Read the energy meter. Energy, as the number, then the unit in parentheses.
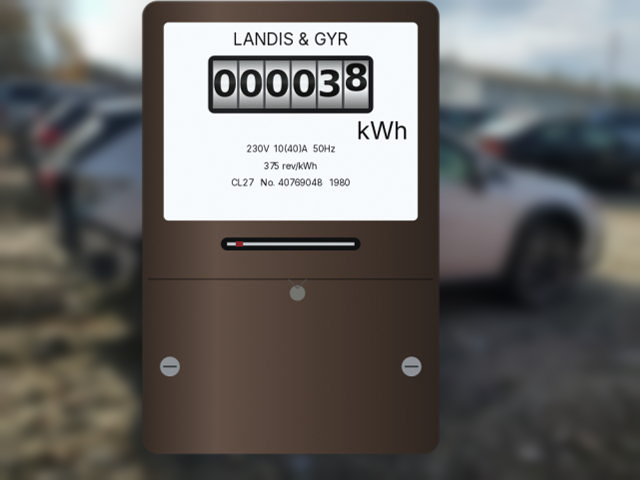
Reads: 38 (kWh)
